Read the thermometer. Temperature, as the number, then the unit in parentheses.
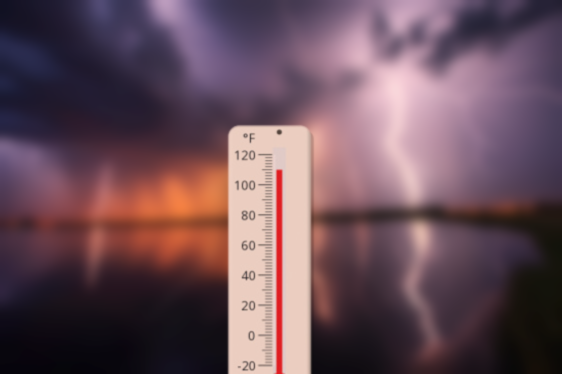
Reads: 110 (°F)
